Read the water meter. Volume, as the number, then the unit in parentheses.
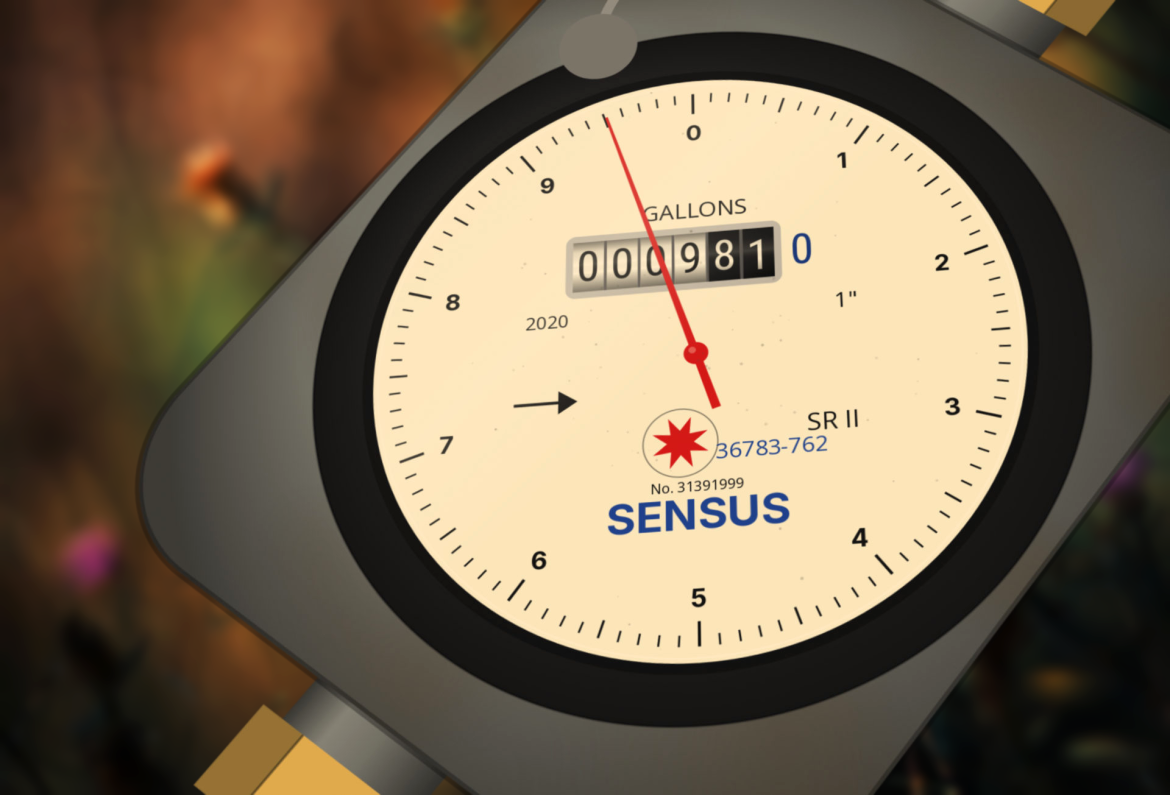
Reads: 9809.5 (gal)
